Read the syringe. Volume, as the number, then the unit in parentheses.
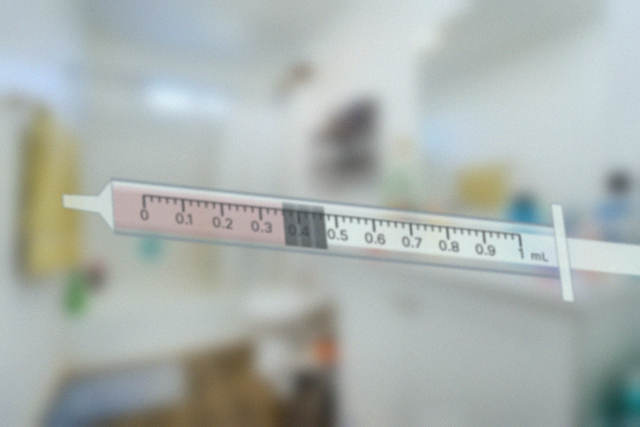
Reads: 0.36 (mL)
